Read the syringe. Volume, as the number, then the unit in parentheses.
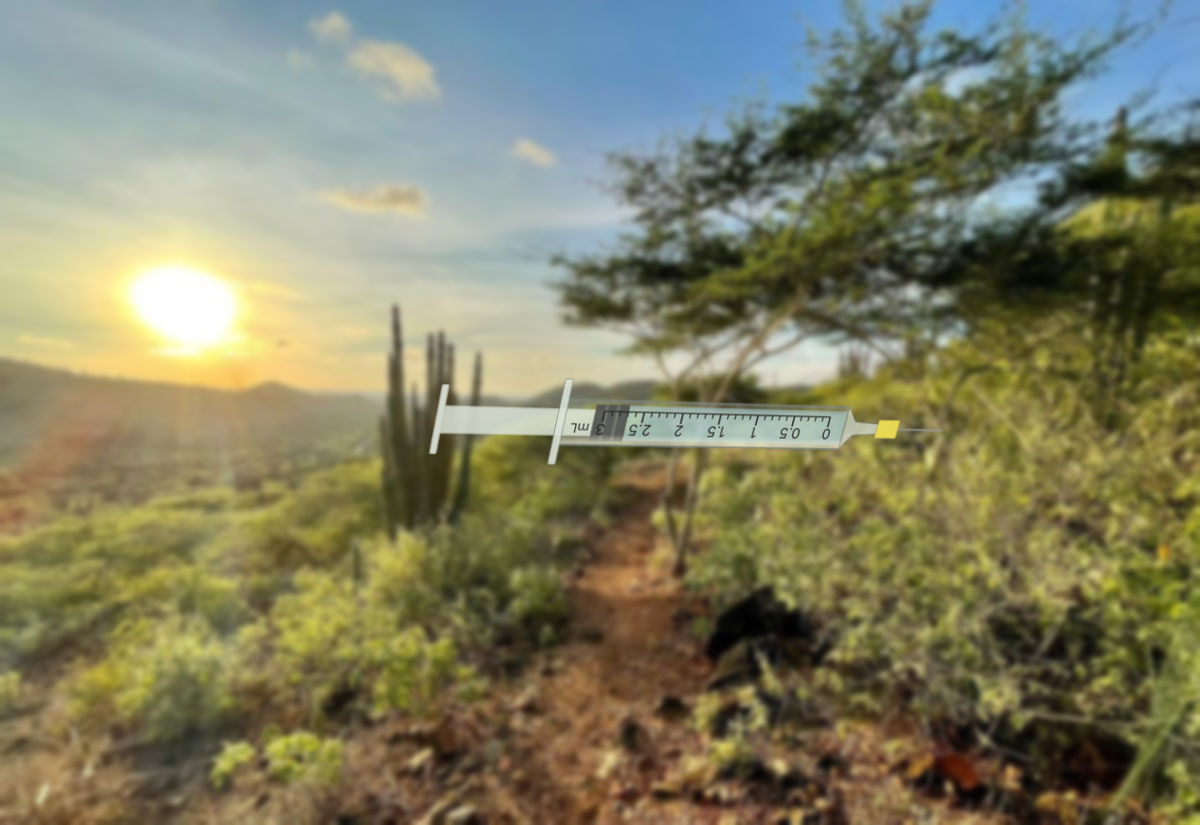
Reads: 2.7 (mL)
